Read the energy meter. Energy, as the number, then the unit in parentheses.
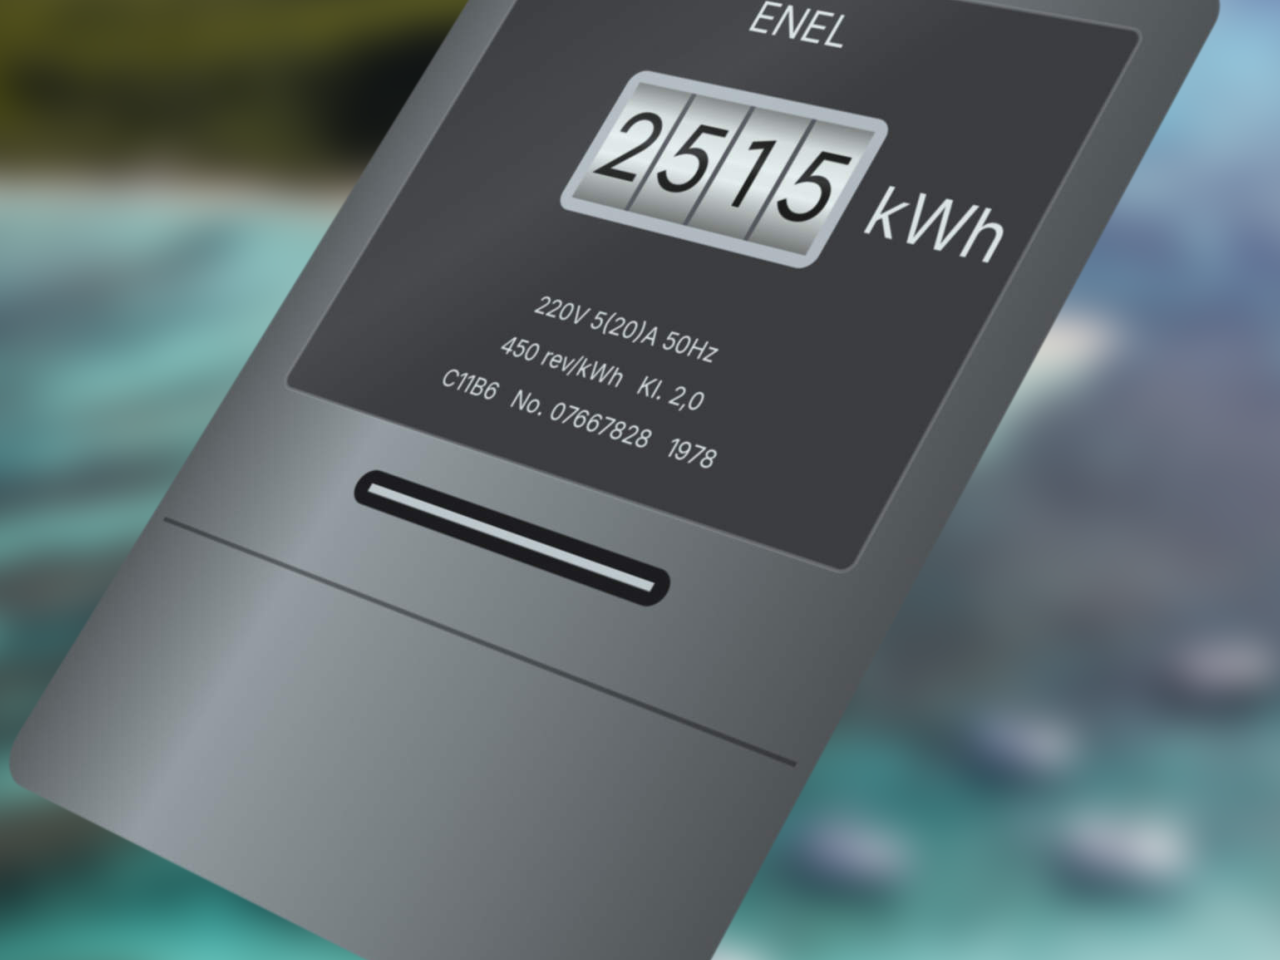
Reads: 2515 (kWh)
